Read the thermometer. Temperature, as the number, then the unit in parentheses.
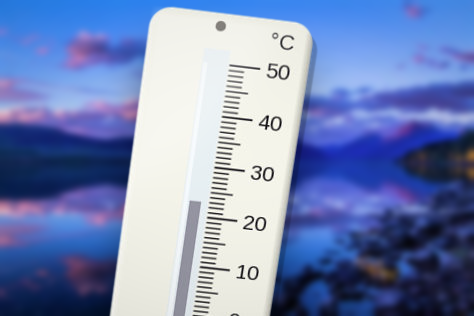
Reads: 23 (°C)
